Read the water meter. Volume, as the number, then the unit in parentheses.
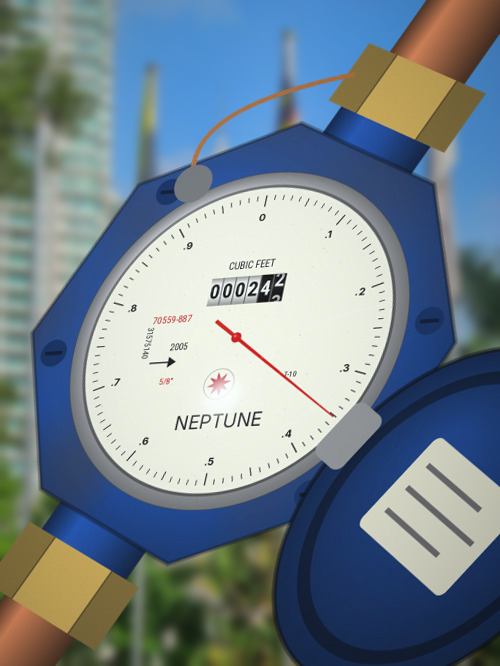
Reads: 242.35 (ft³)
